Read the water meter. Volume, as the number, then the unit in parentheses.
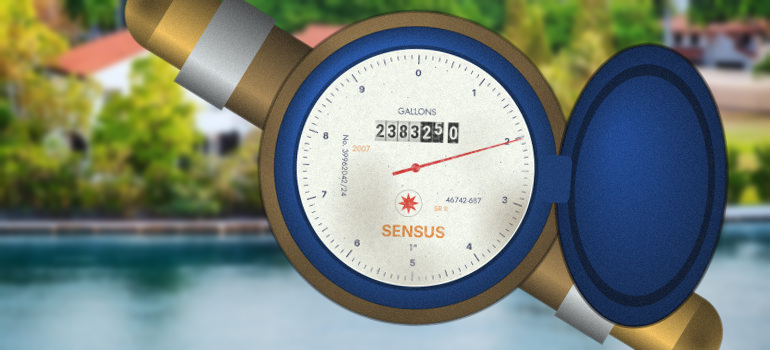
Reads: 2383252.0 (gal)
